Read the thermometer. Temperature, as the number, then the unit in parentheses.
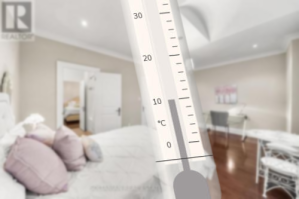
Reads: 10 (°C)
